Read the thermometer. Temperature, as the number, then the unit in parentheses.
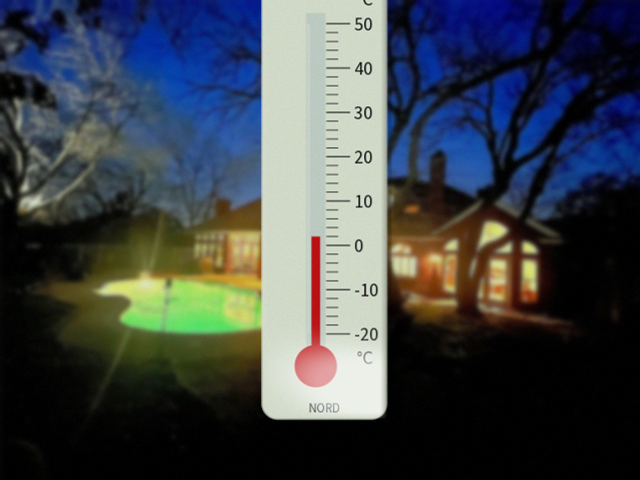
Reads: 2 (°C)
